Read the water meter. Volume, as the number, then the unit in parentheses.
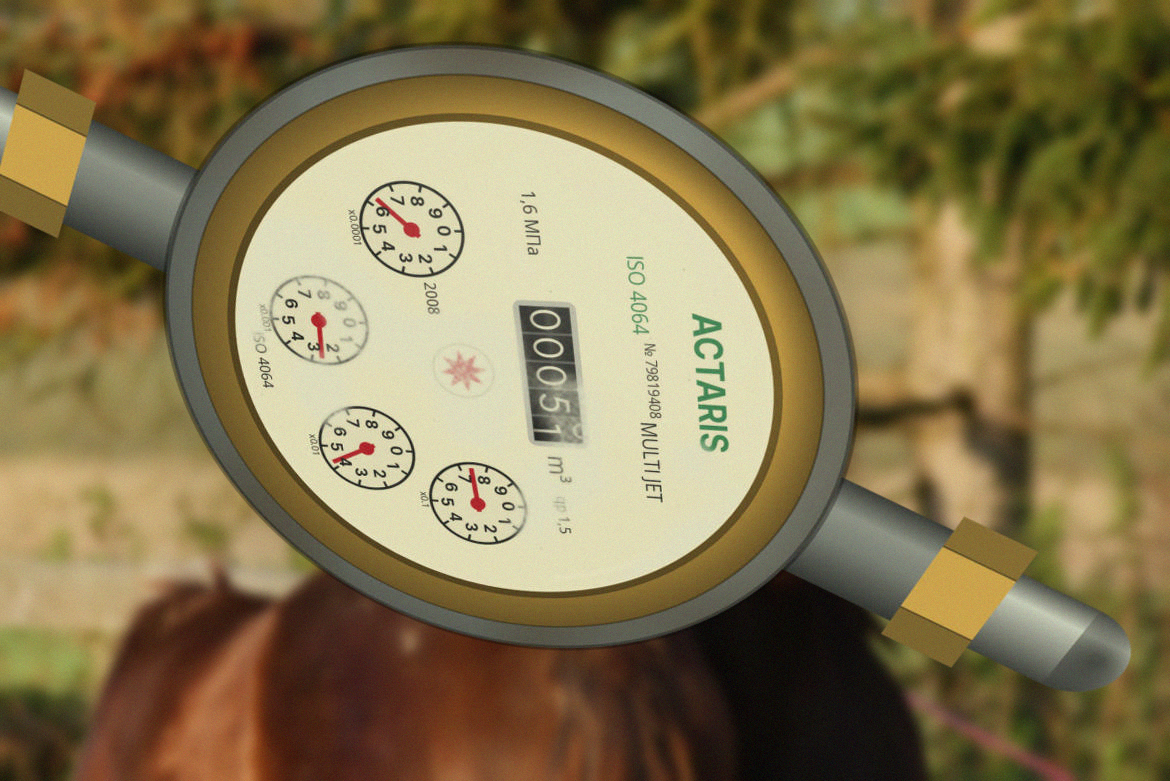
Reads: 50.7426 (m³)
